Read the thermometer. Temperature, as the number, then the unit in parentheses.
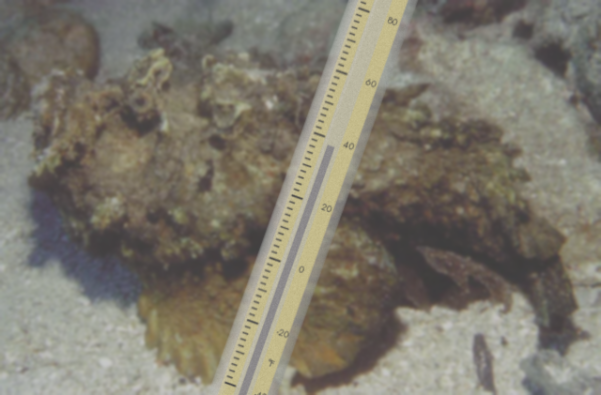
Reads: 38 (°F)
